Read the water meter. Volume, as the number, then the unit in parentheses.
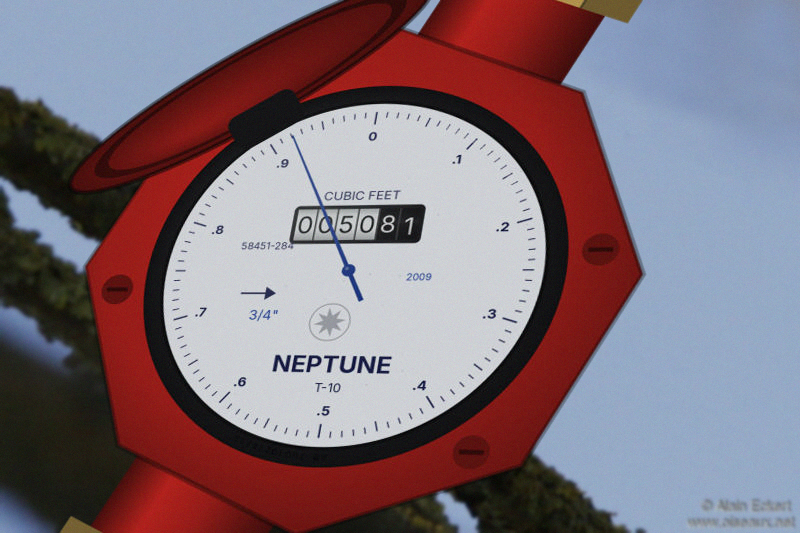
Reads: 5080.92 (ft³)
